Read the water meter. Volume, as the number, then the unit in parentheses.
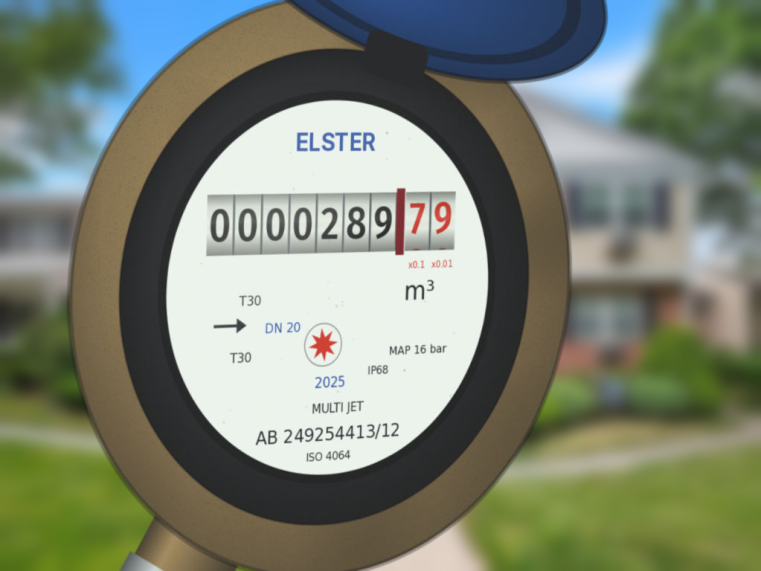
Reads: 289.79 (m³)
